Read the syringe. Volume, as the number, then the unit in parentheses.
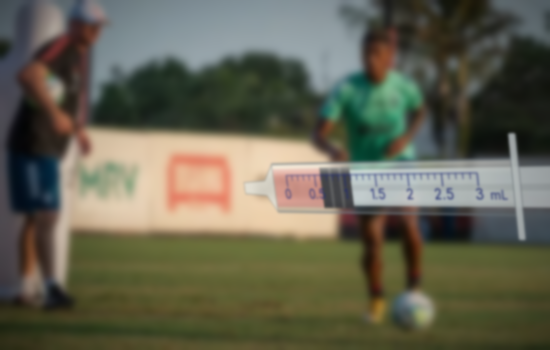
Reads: 0.6 (mL)
